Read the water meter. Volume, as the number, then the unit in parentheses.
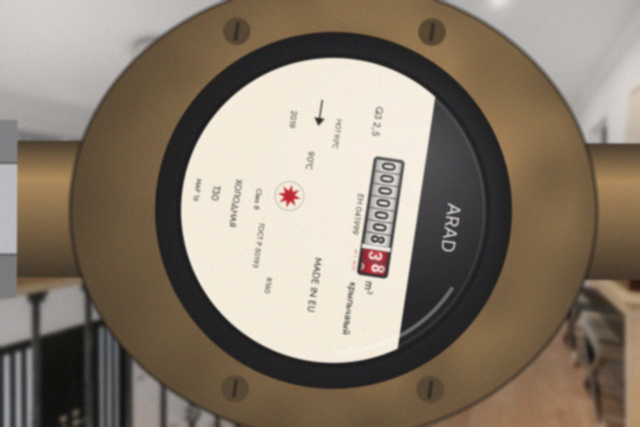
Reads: 8.38 (m³)
